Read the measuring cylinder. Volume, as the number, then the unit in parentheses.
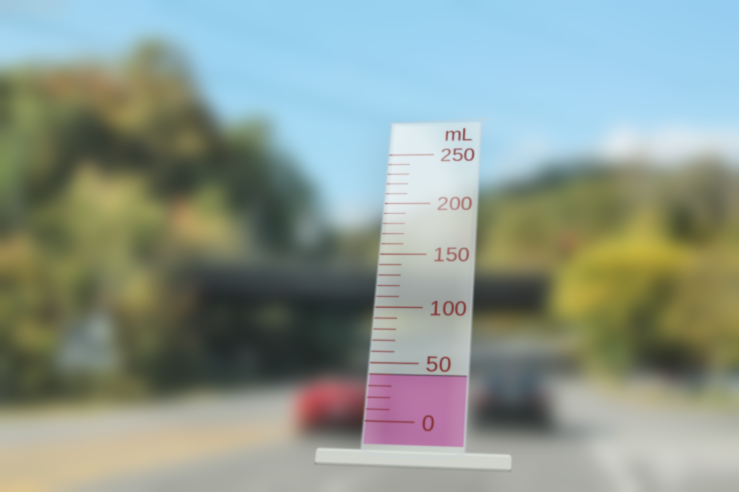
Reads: 40 (mL)
